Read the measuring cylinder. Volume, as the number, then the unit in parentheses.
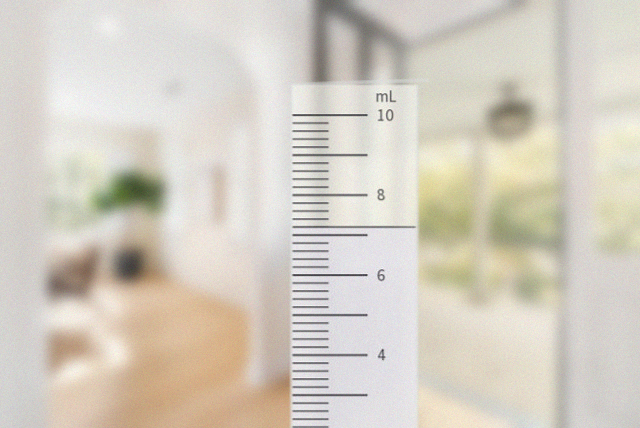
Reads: 7.2 (mL)
